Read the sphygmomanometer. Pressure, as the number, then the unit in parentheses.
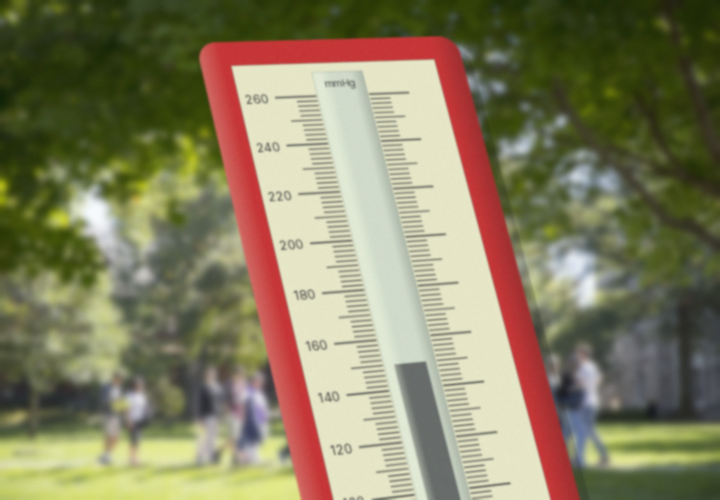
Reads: 150 (mmHg)
